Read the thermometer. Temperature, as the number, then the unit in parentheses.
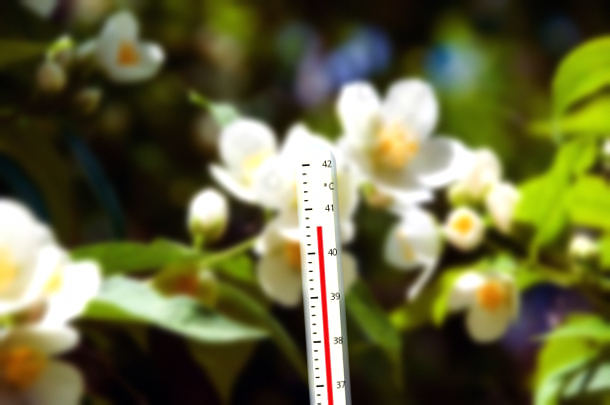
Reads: 40.6 (°C)
